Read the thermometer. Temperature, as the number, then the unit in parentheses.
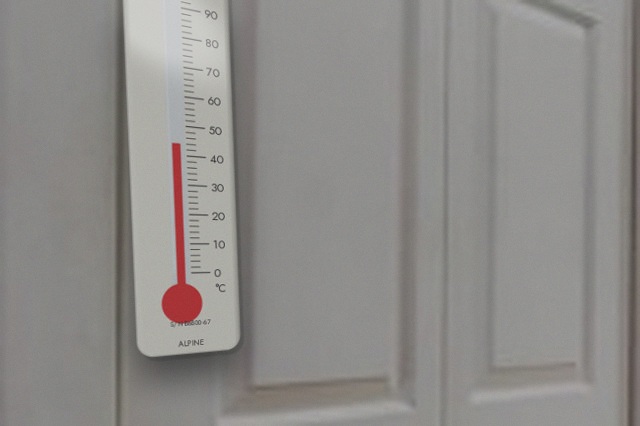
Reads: 44 (°C)
